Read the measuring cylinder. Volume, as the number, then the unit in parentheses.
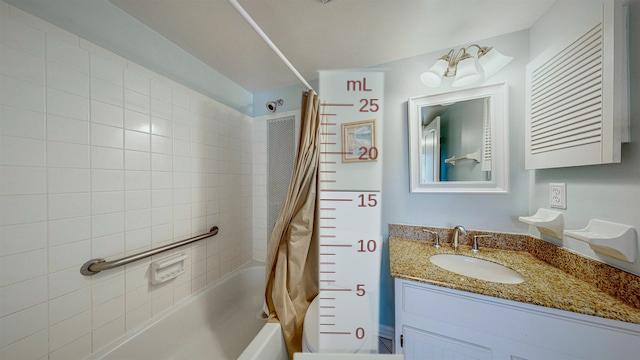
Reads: 16 (mL)
